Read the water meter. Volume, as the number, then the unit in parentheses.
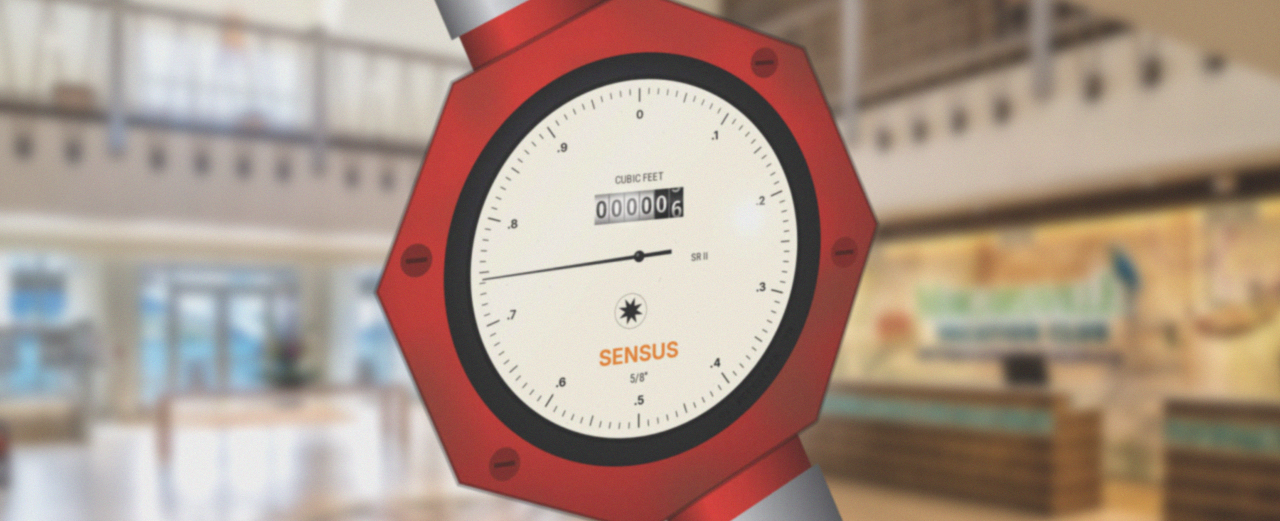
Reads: 5.74 (ft³)
